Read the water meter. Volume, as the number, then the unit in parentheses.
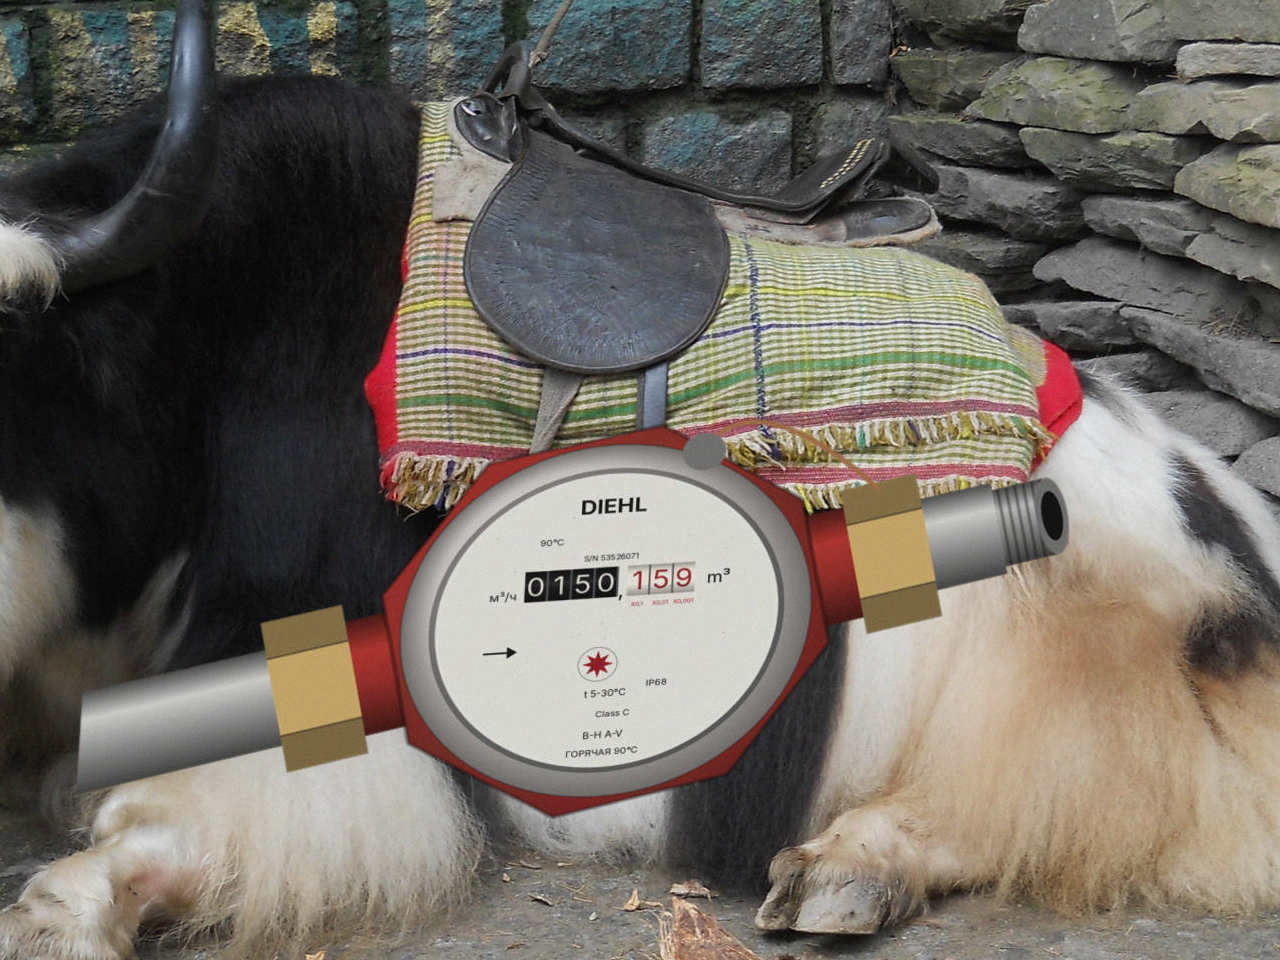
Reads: 150.159 (m³)
